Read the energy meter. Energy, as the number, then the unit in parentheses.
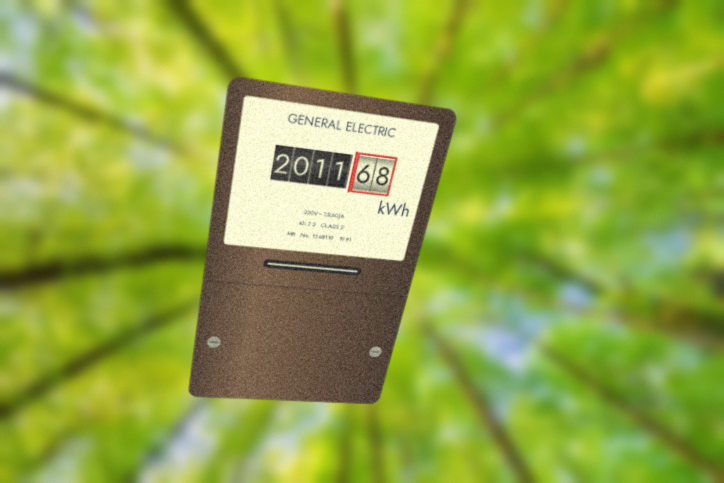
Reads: 2011.68 (kWh)
